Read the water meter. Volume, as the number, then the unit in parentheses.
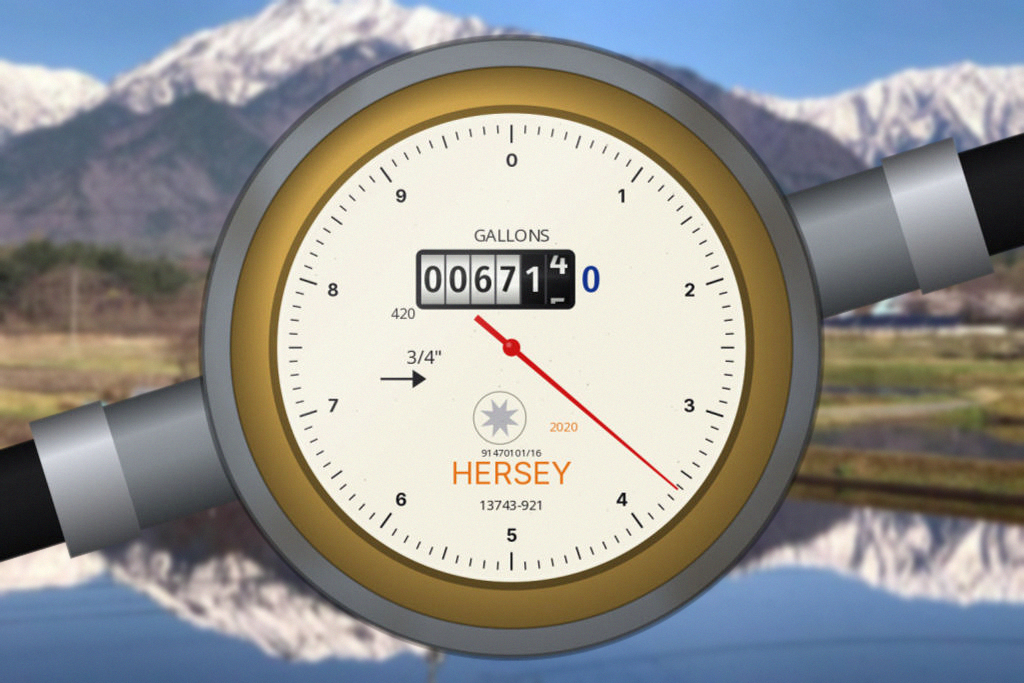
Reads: 67143.6 (gal)
